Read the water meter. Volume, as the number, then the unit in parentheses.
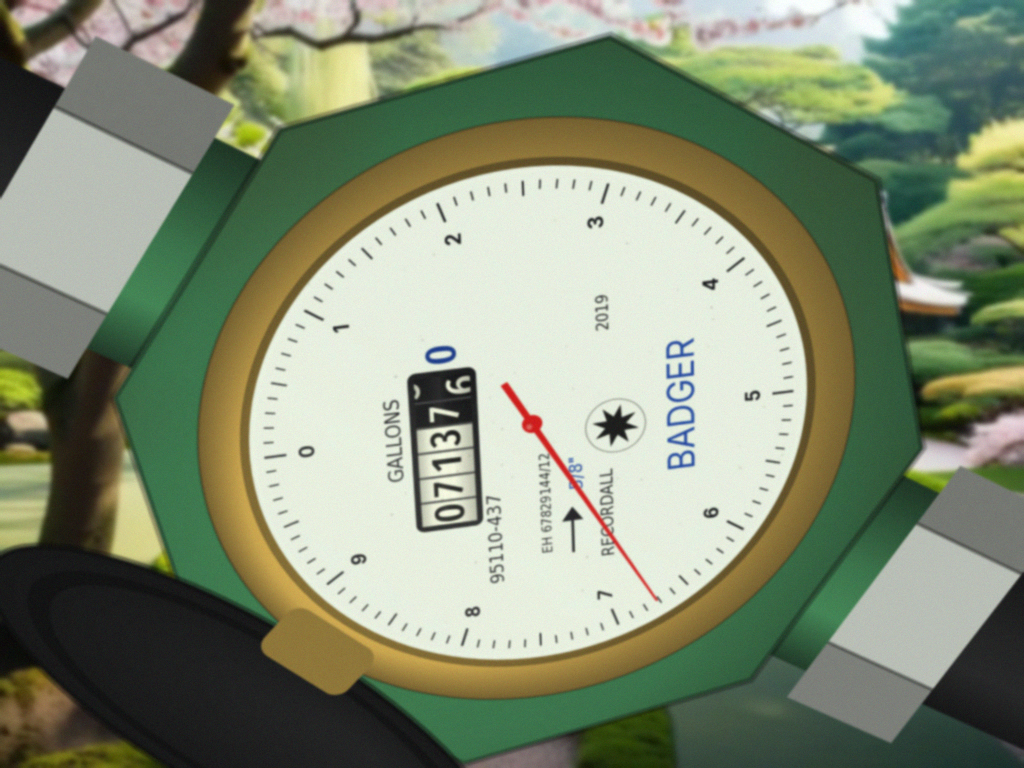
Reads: 713756.7 (gal)
